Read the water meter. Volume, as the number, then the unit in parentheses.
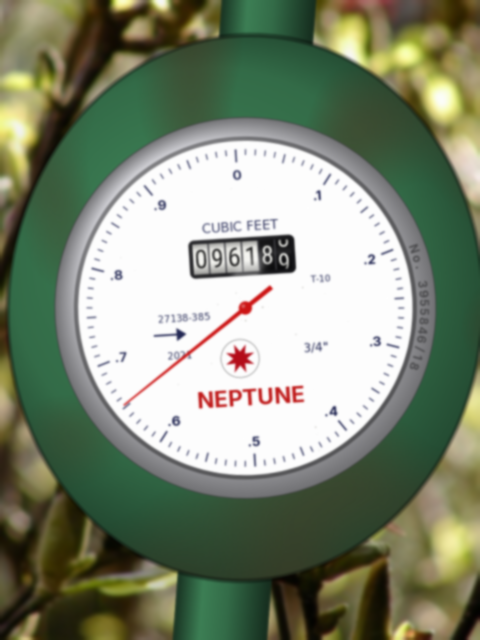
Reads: 96188.65 (ft³)
